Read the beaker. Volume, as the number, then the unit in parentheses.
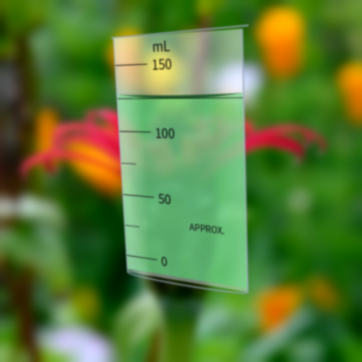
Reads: 125 (mL)
